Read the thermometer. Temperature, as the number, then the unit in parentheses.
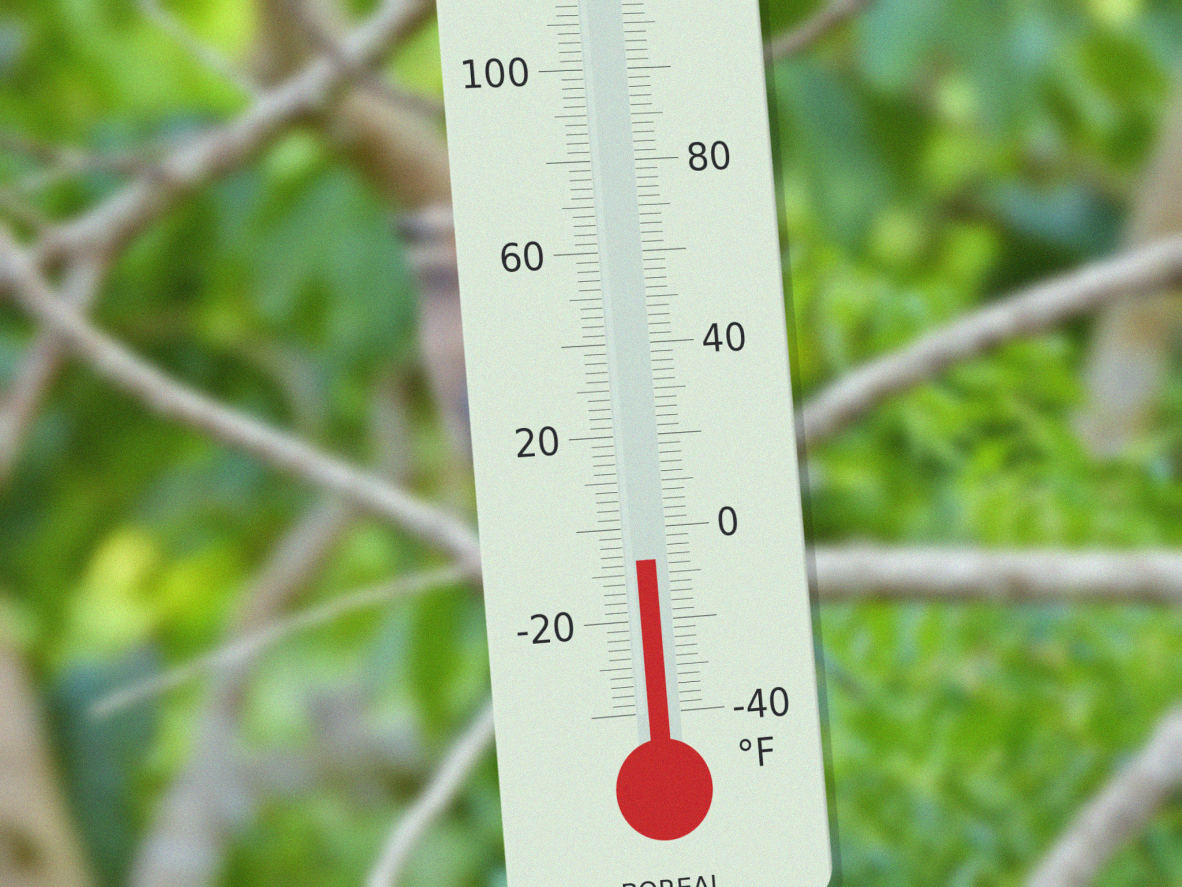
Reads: -7 (°F)
